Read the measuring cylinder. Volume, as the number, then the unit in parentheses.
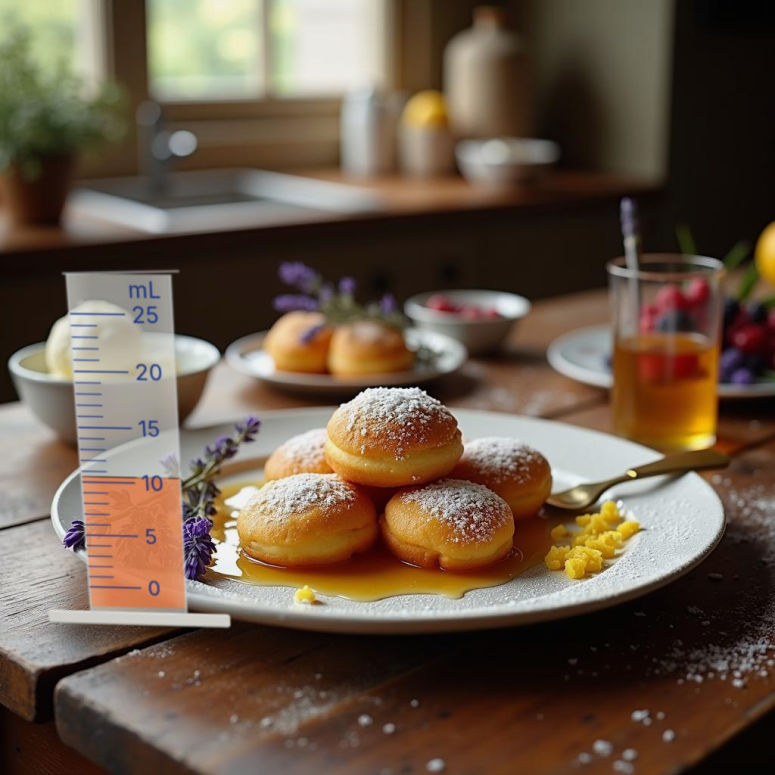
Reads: 10.5 (mL)
